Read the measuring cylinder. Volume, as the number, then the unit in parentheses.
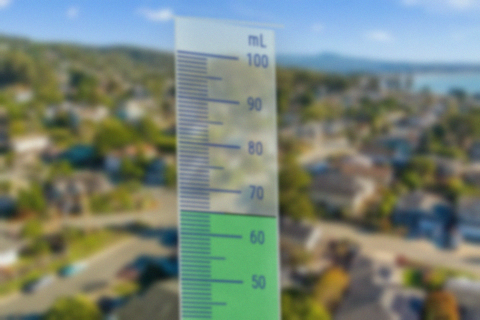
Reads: 65 (mL)
